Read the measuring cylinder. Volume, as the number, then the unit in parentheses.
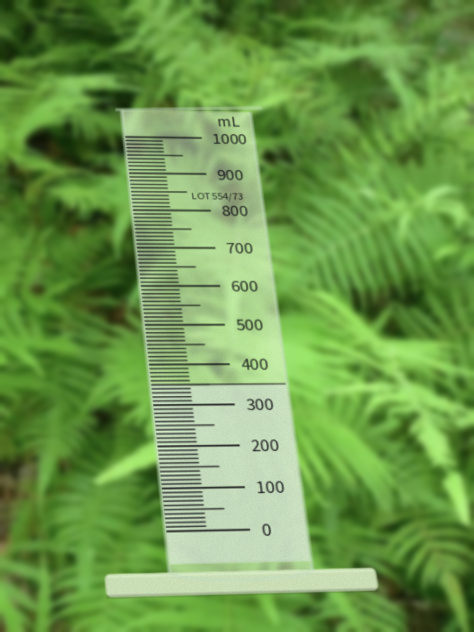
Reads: 350 (mL)
